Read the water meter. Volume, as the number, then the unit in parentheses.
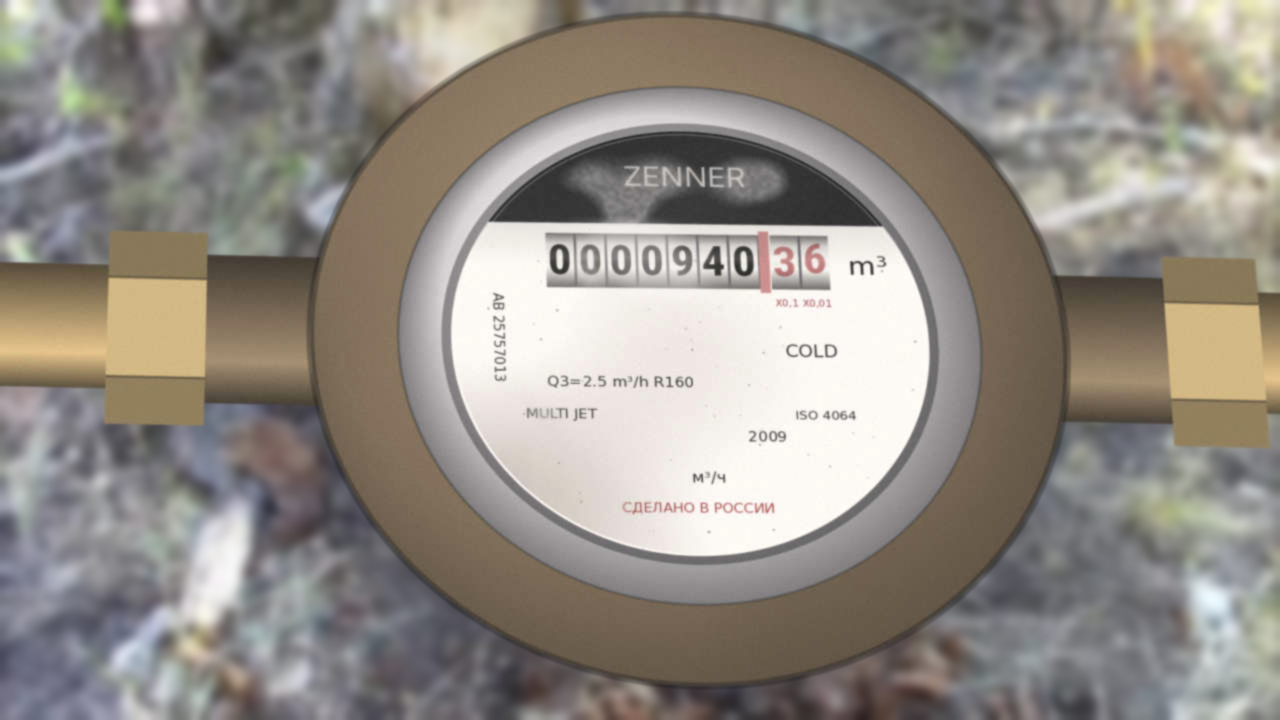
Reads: 940.36 (m³)
